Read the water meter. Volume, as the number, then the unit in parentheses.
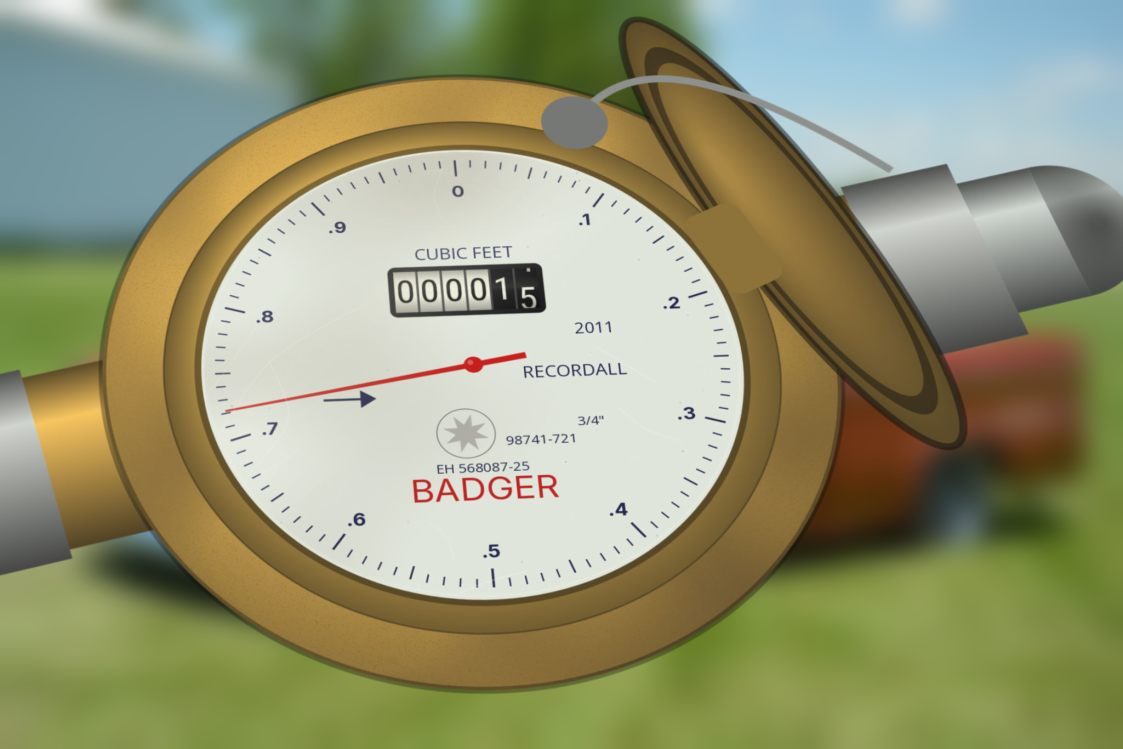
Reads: 14.72 (ft³)
